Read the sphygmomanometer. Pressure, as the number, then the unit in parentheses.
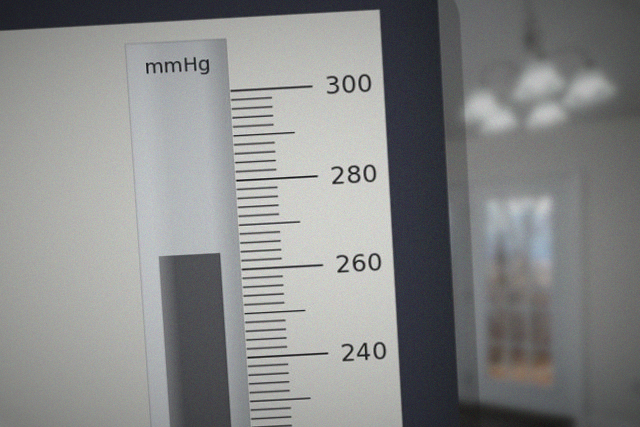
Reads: 264 (mmHg)
